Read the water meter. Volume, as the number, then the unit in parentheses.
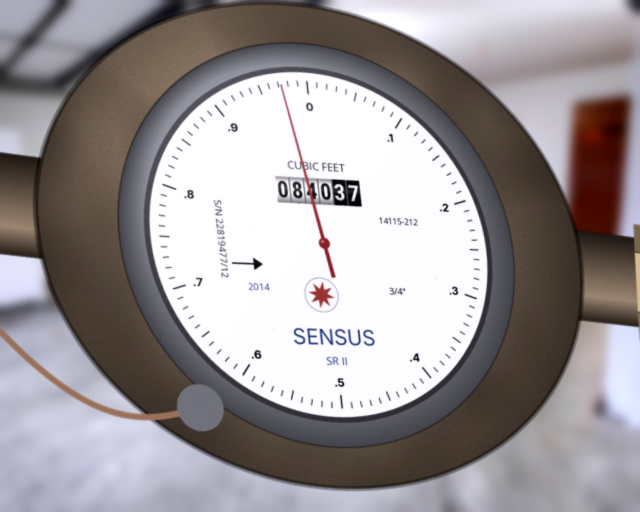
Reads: 84036.97 (ft³)
